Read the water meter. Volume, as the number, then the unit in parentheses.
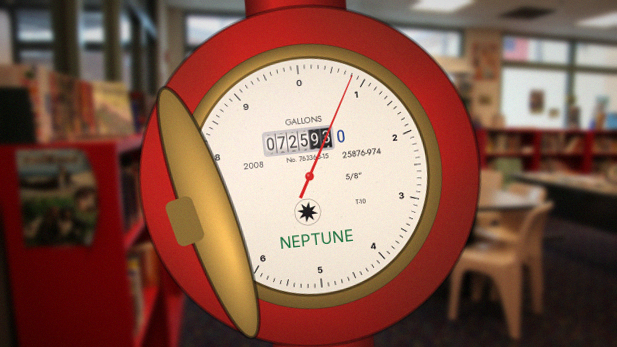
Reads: 725930.8 (gal)
